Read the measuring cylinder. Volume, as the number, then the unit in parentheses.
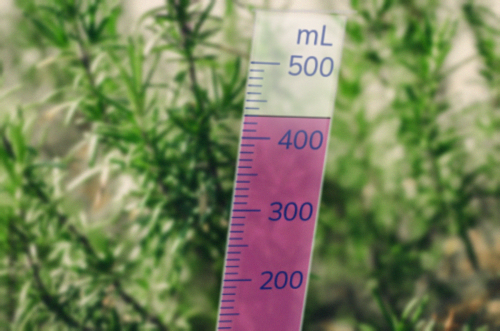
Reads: 430 (mL)
